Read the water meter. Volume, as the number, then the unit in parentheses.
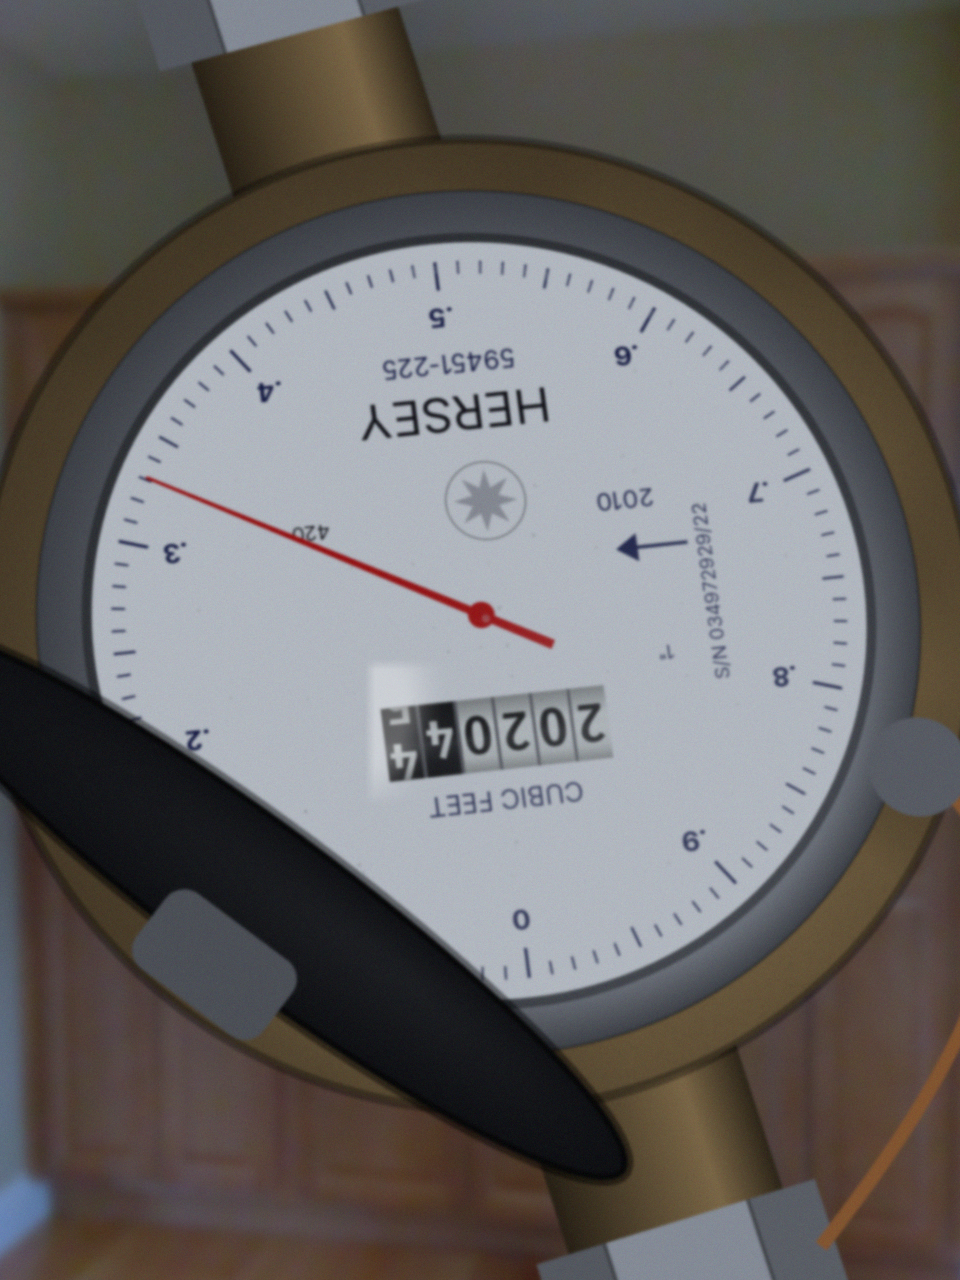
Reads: 202044.33 (ft³)
